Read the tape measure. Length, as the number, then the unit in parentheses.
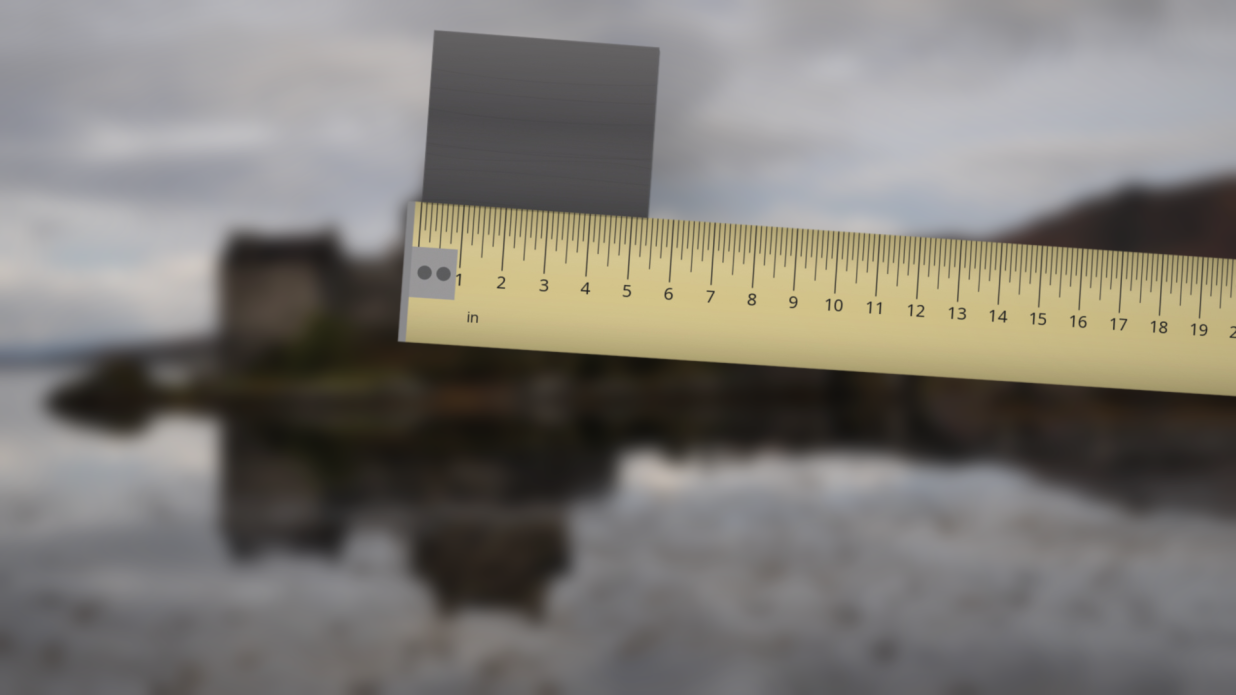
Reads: 5.375 (in)
